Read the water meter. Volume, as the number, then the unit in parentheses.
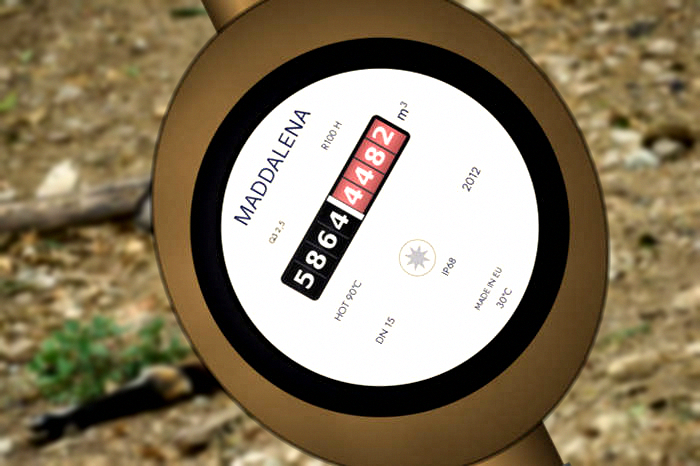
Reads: 5864.4482 (m³)
